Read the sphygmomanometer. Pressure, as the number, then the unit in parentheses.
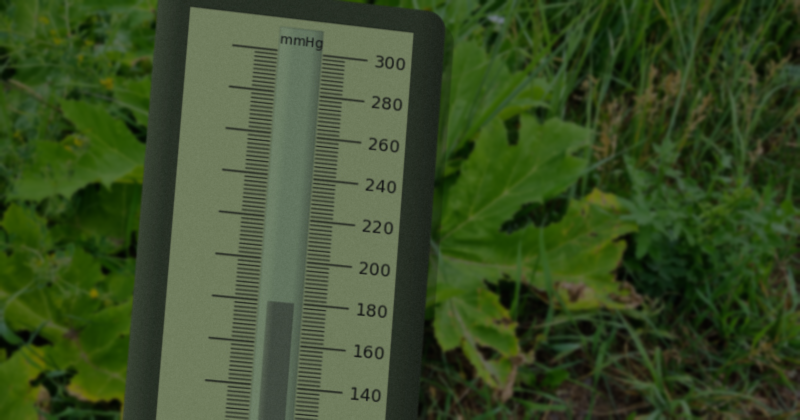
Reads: 180 (mmHg)
